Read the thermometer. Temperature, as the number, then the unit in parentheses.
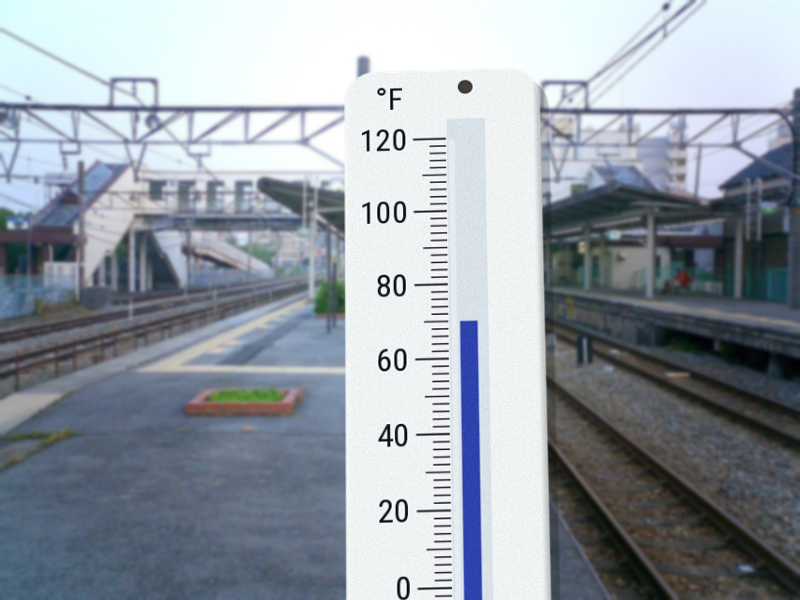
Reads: 70 (°F)
